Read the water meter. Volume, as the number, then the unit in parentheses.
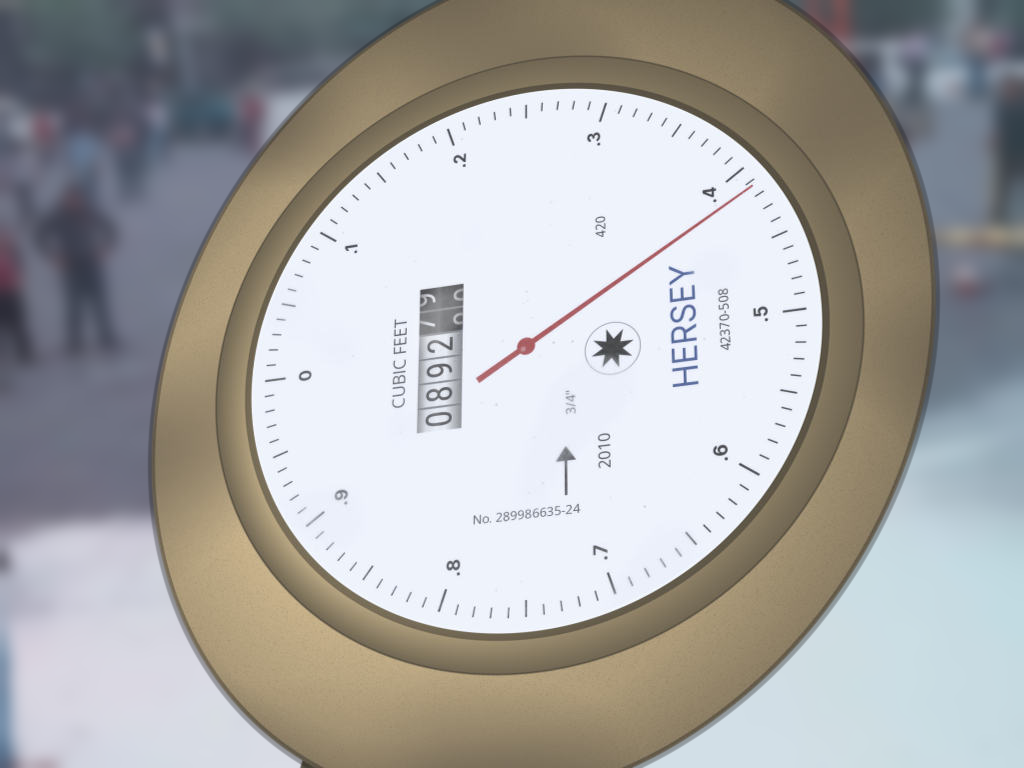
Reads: 89279.41 (ft³)
